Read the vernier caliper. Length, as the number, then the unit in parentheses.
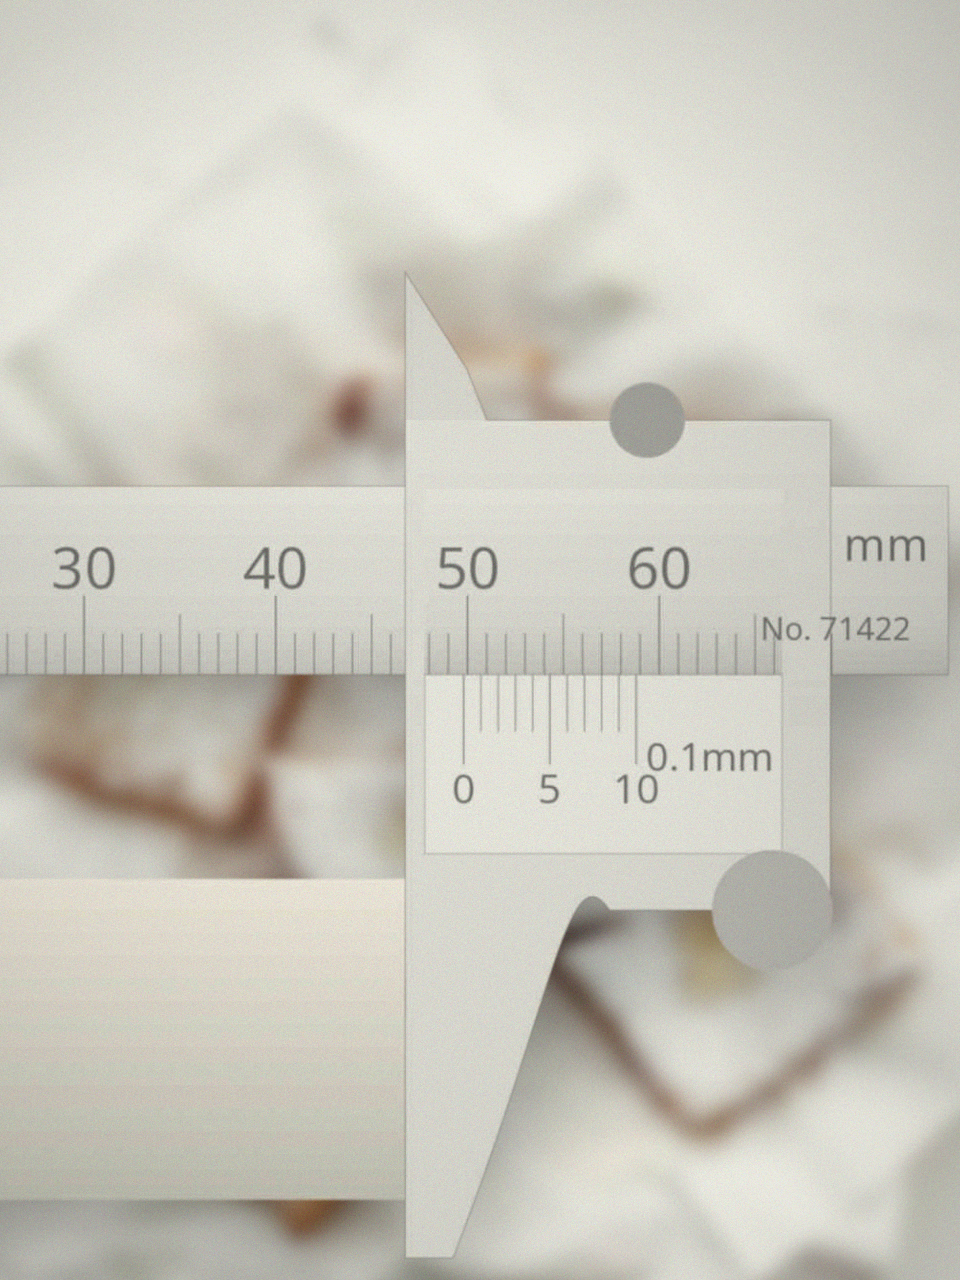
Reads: 49.8 (mm)
